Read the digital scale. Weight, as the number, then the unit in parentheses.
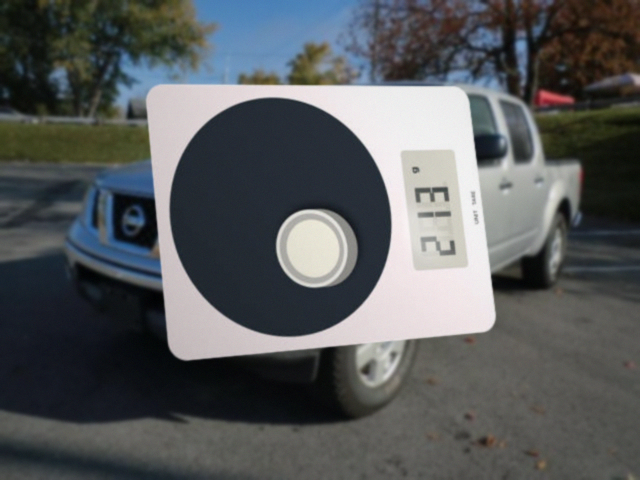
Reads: 213 (g)
